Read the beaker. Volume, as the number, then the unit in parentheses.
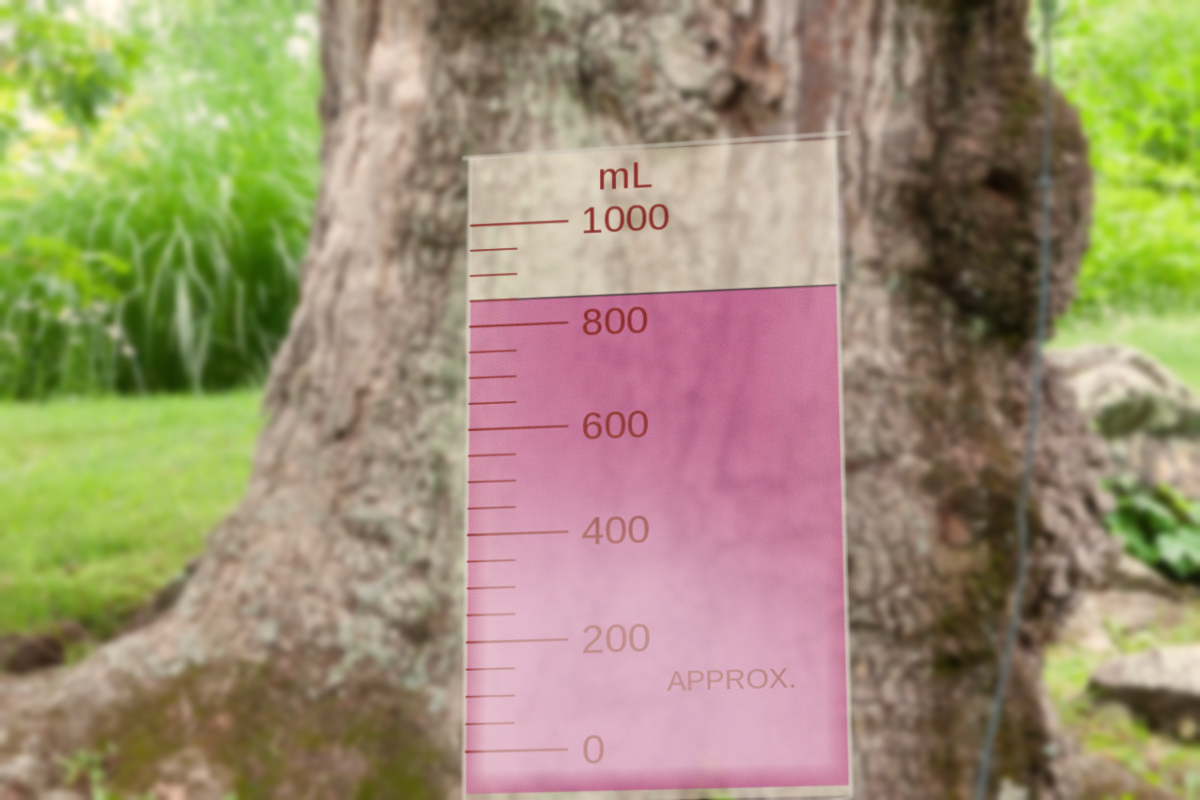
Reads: 850 (mL)
